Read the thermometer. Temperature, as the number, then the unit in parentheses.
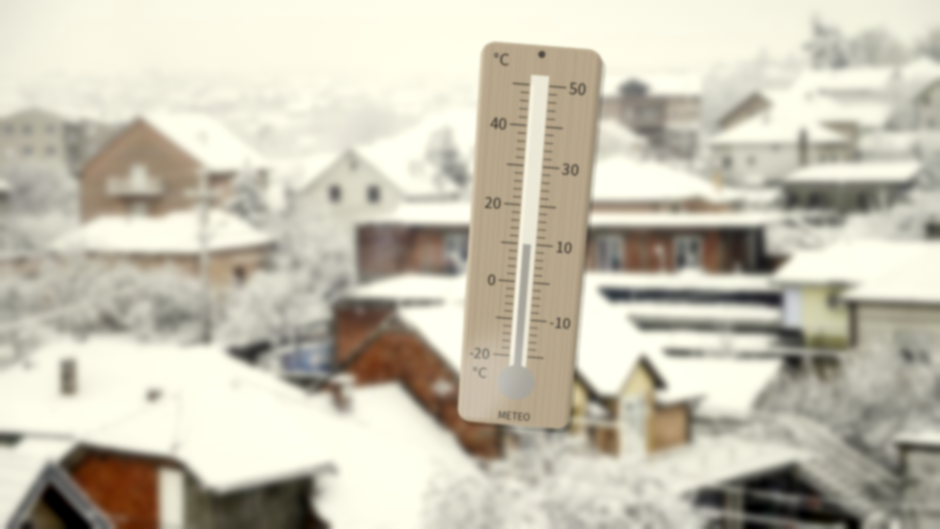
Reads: 10 (°C)
